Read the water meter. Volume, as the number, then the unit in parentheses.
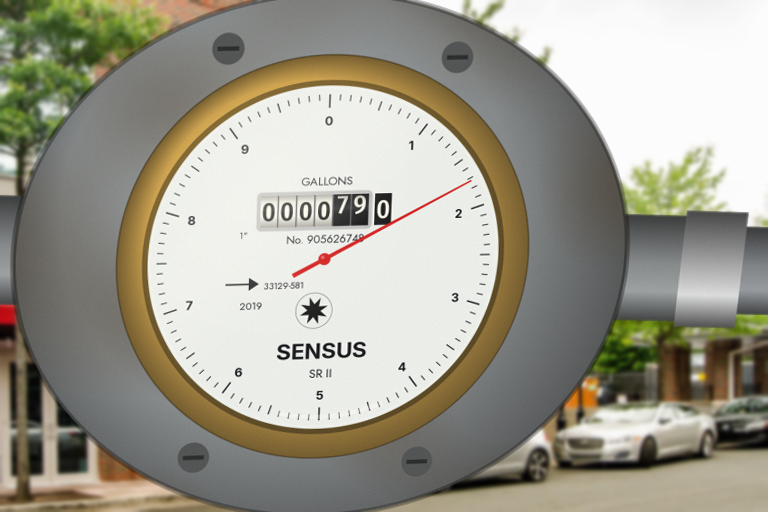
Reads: 791.7 (gal)
